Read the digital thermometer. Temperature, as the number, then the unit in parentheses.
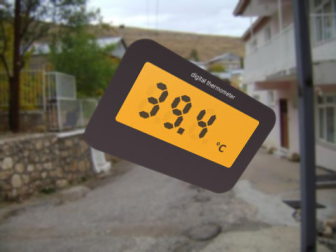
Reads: 39.4 (°C)
